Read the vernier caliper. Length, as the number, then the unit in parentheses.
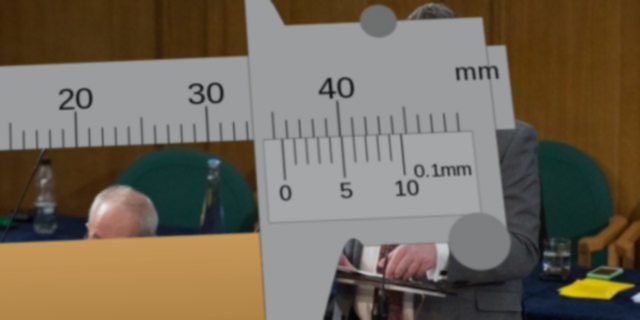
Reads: 35.6 (mm)
